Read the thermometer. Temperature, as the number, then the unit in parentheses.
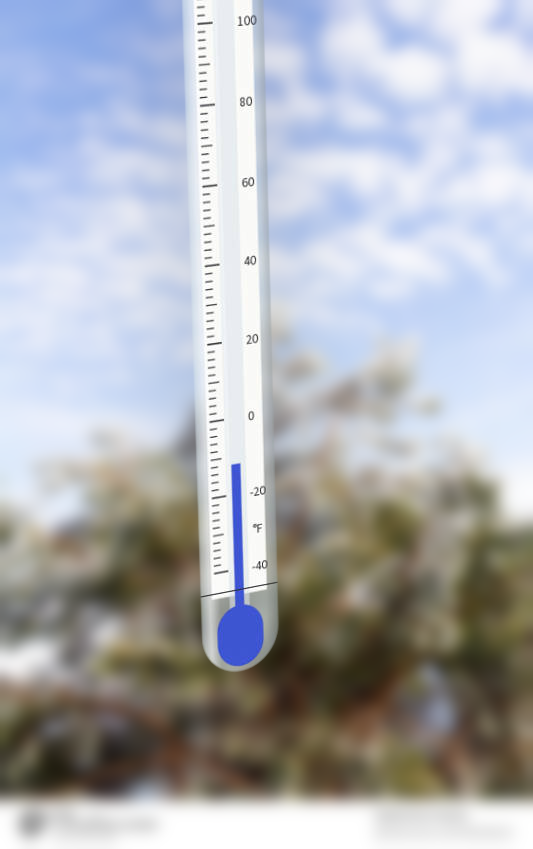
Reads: -12 (°F)
